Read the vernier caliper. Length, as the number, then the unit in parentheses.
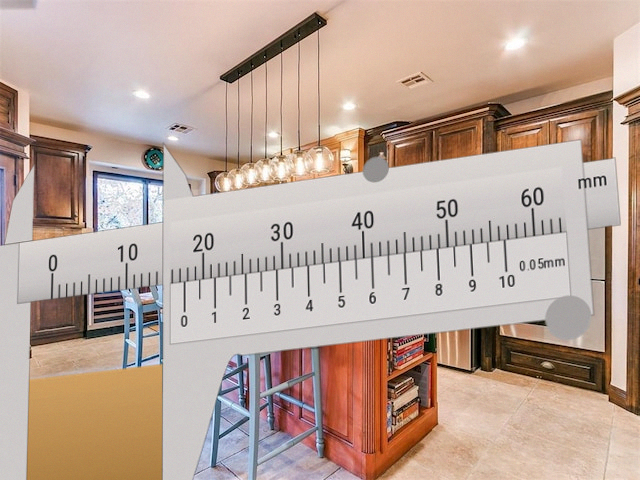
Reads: 17.6 (mm)
